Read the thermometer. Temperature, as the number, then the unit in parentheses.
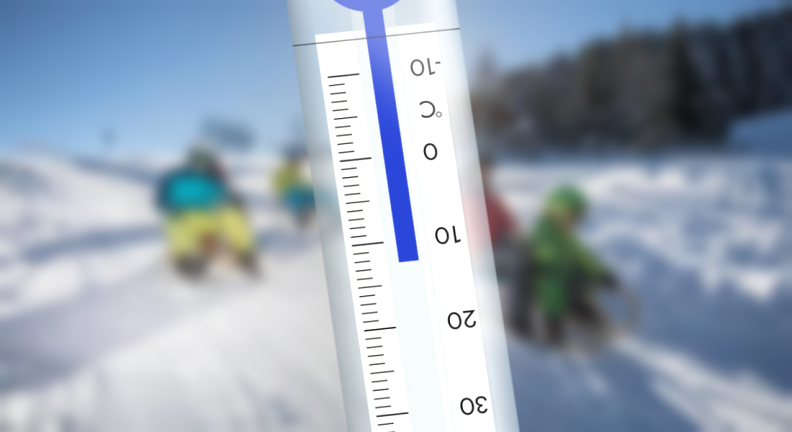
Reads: 12.5 (°C)
